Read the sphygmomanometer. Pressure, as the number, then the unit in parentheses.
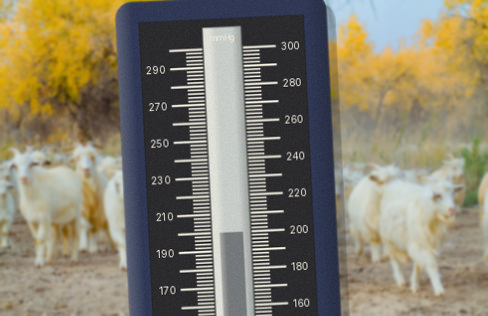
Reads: 200 (mmHg)
